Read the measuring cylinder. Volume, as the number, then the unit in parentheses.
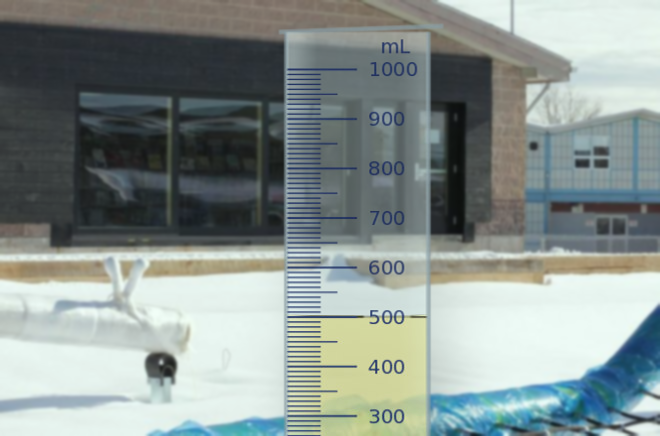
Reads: 500 (mL)
